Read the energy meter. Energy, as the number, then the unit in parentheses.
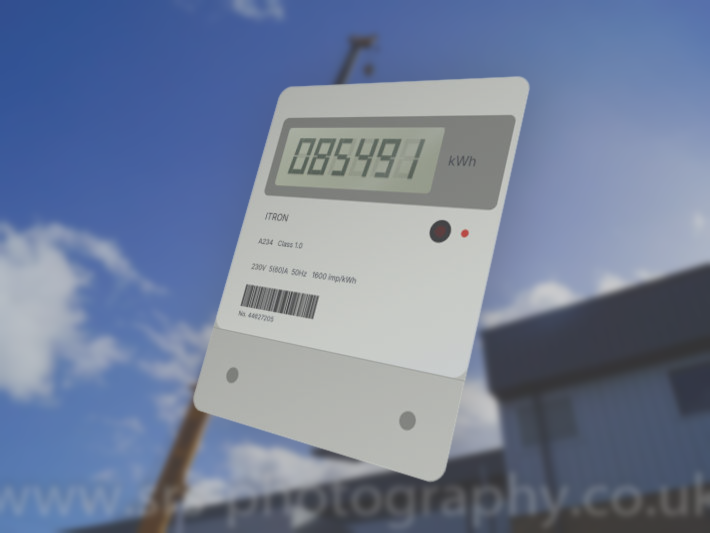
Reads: 85491 (kWh)
